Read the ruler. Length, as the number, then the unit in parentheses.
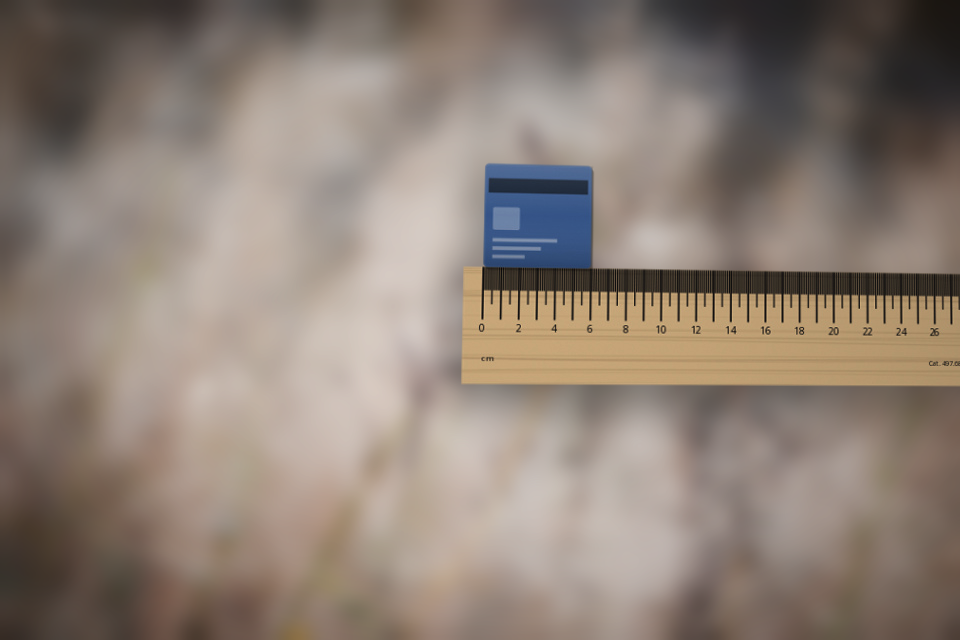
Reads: 6 (cm)
